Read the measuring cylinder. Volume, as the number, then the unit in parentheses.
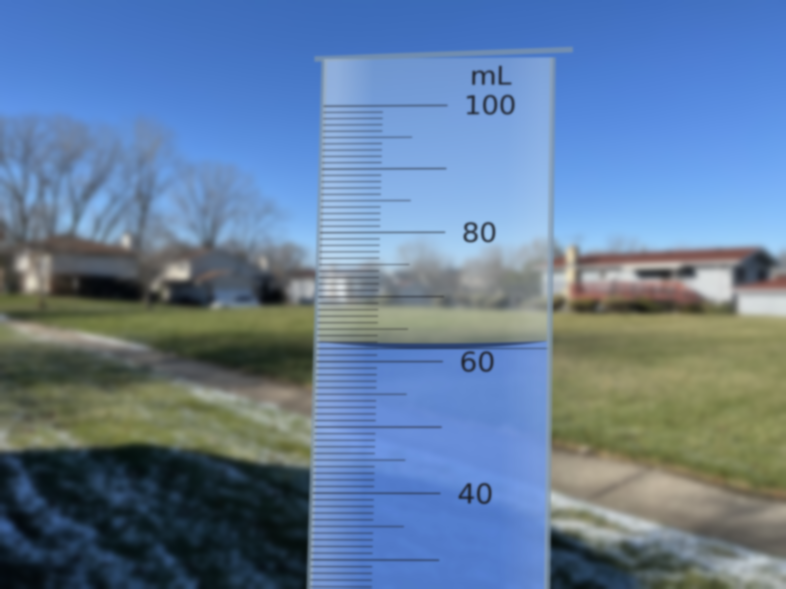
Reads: 62 (mL)
